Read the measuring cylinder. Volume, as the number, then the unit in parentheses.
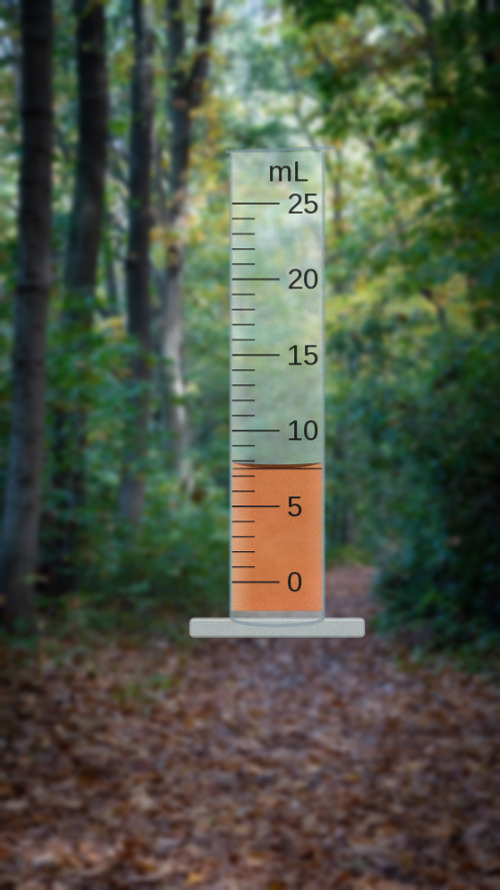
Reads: 7.5 (mL)
